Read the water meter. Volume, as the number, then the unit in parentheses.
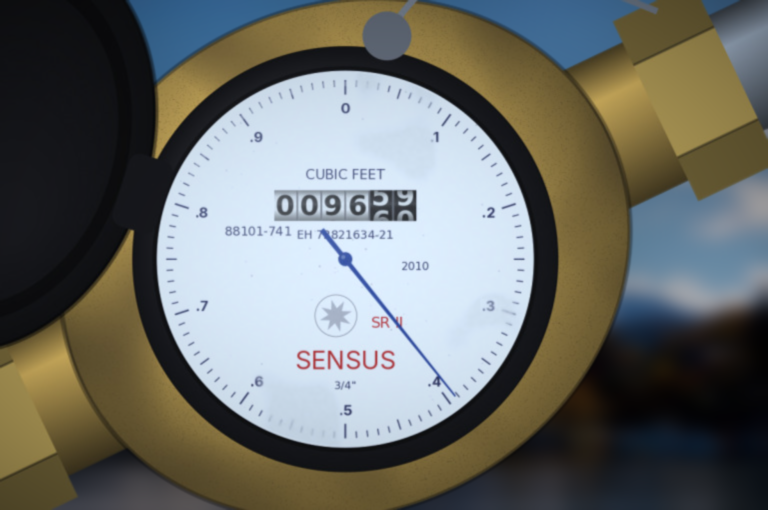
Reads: 9659.39 (ft³)
